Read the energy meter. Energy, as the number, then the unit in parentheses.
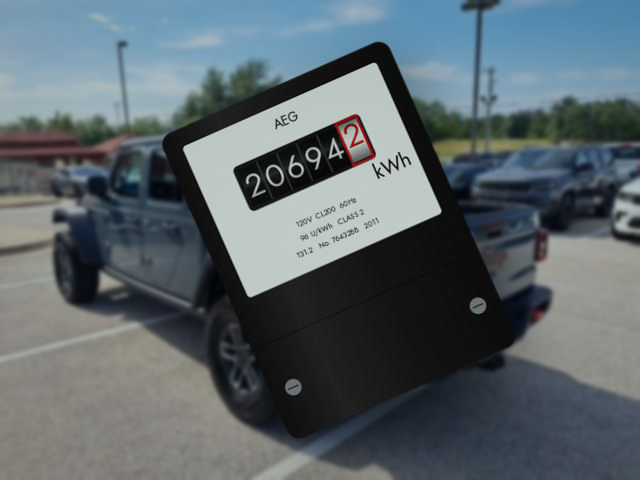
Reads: 20694.2 (kWh)
